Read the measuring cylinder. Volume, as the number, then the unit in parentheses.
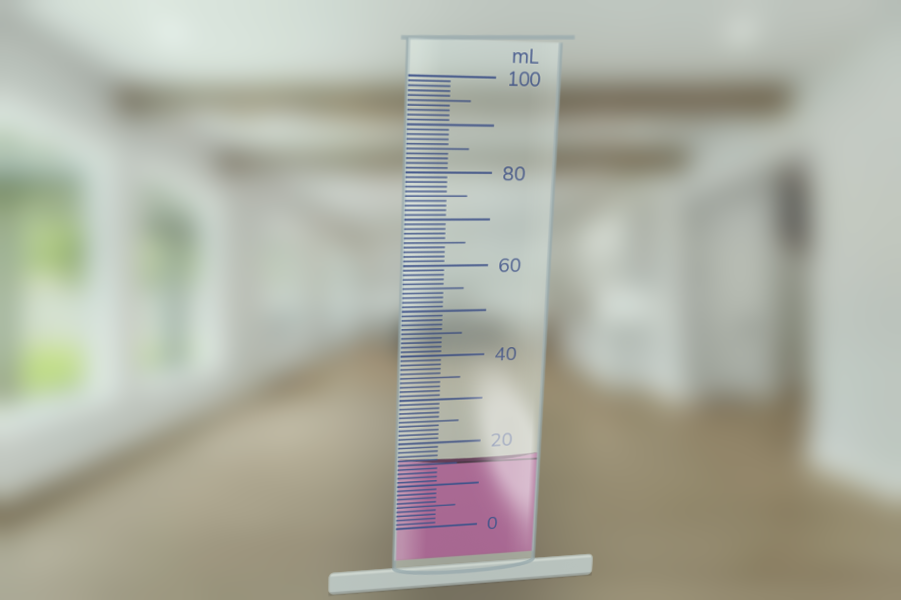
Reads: 15 (mL)
